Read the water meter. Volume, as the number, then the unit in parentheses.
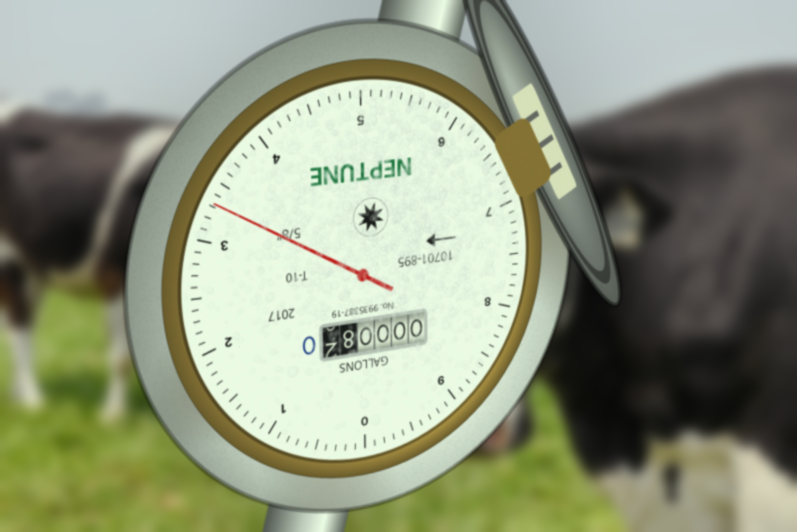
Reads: 823.3 (gal)
